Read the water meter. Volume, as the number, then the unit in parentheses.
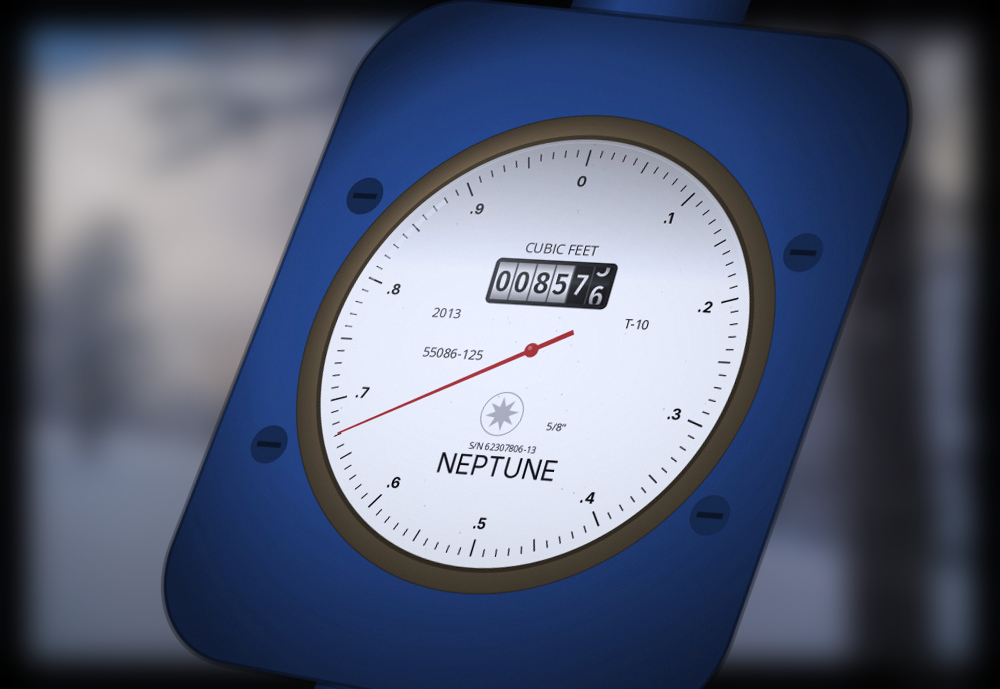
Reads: 8575.67 (ft³)
